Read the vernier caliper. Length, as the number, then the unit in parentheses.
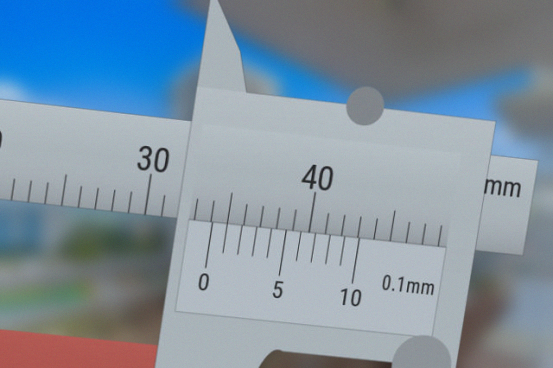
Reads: 34.1 (mm)
